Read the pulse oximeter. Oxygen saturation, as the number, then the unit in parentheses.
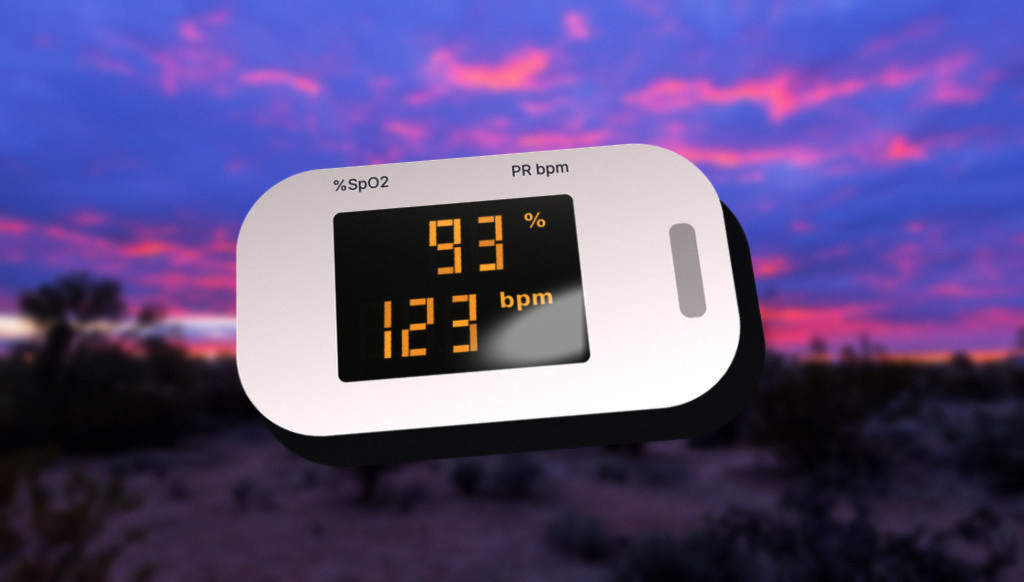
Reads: 93 (%)
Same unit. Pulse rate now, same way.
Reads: 123 (bpm)
